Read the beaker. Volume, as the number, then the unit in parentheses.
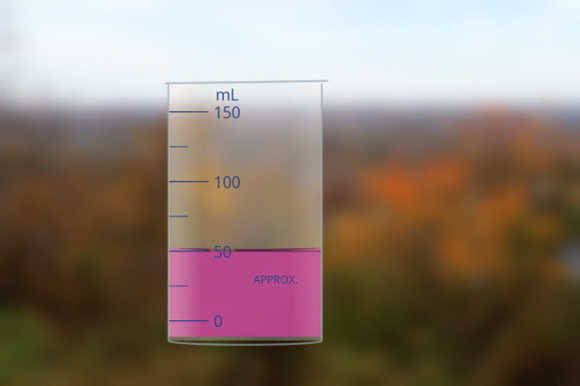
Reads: 50 (mL)
